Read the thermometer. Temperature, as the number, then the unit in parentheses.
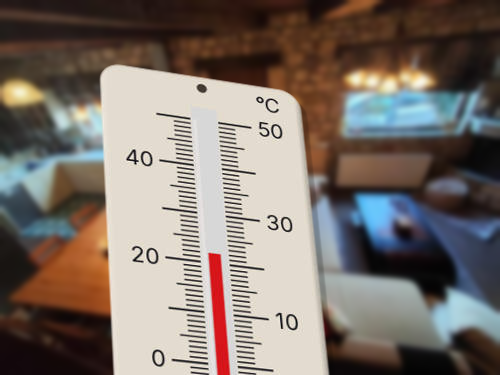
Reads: 22 (°C)
